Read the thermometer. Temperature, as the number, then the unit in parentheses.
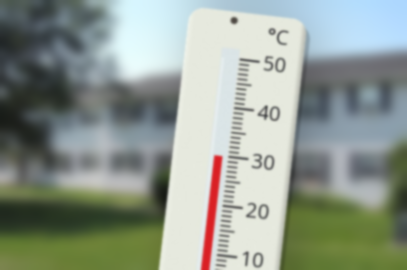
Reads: 30 (°C)
